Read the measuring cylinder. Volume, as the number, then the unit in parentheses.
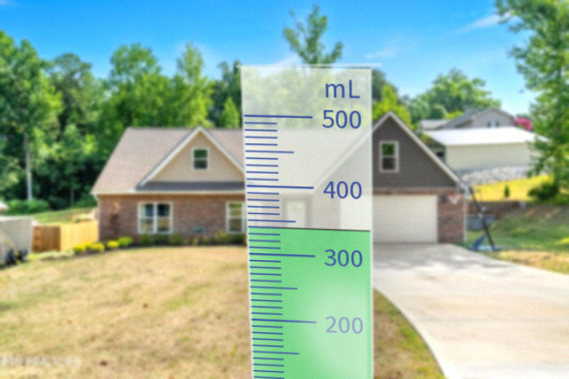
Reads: 340 (mL)
